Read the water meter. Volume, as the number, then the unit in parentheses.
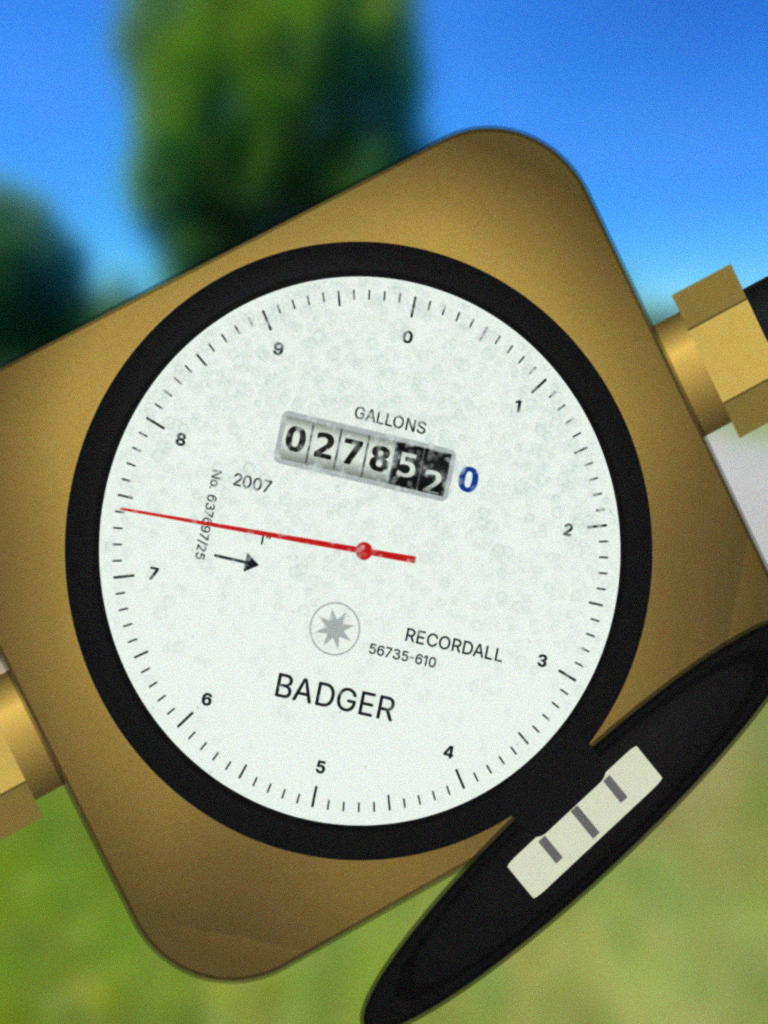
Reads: 278517.4 (gal)
